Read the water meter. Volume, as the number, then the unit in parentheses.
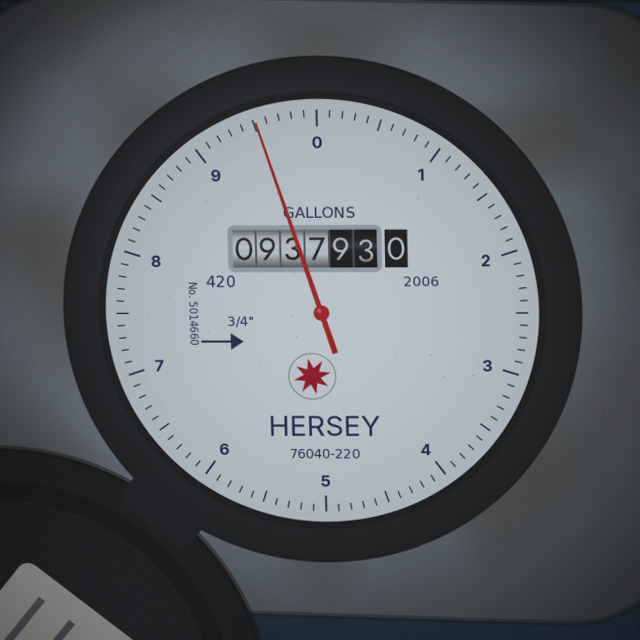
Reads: 937929.5 (gal)
